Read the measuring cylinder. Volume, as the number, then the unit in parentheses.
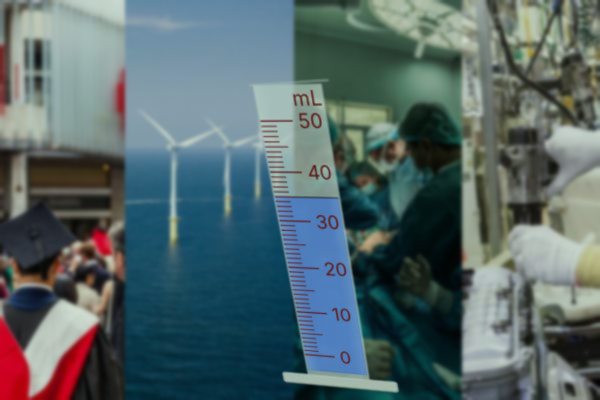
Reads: 35 (mL)
